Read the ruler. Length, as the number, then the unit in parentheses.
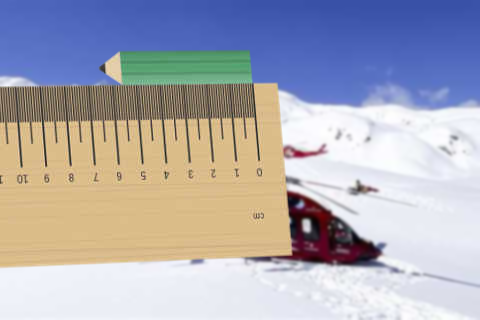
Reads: 6.5 (cm)
